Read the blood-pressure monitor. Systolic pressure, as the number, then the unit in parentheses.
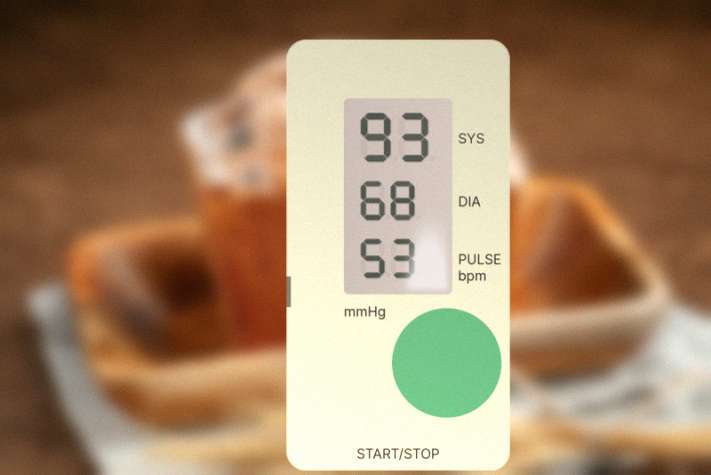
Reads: 93 (mmHg)
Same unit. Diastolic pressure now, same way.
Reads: 68 (mmHg)
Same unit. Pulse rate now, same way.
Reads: 53 (bpm)
